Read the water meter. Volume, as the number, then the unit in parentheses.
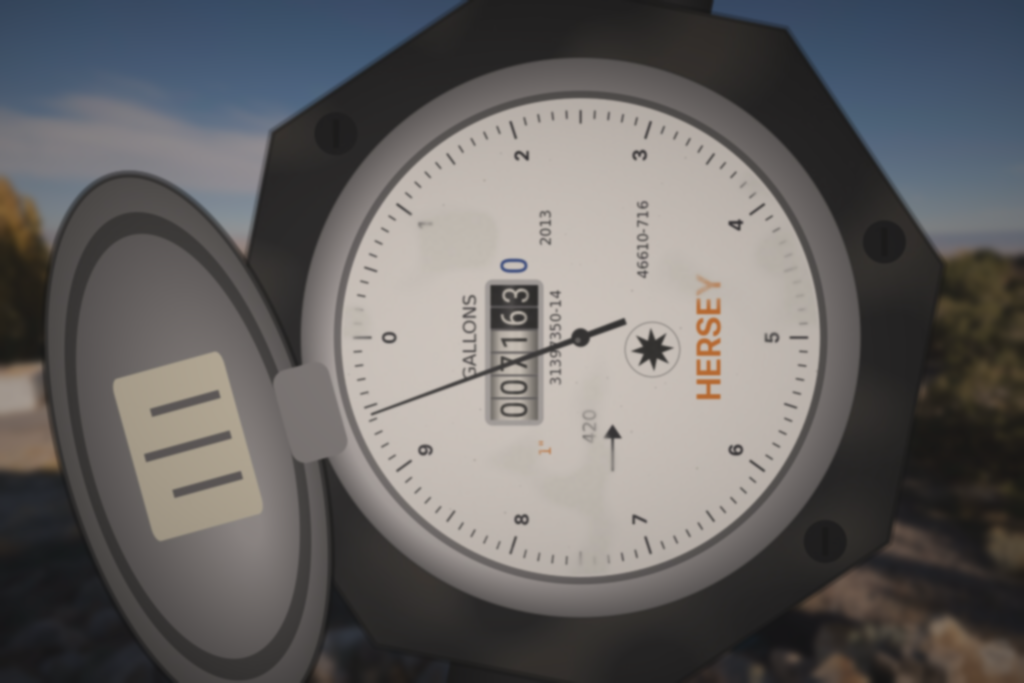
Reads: 71629.4 (gal)
